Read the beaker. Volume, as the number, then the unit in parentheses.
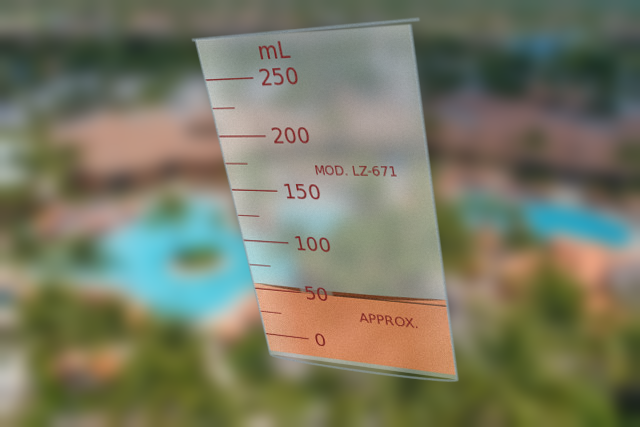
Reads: 50 (mL)
